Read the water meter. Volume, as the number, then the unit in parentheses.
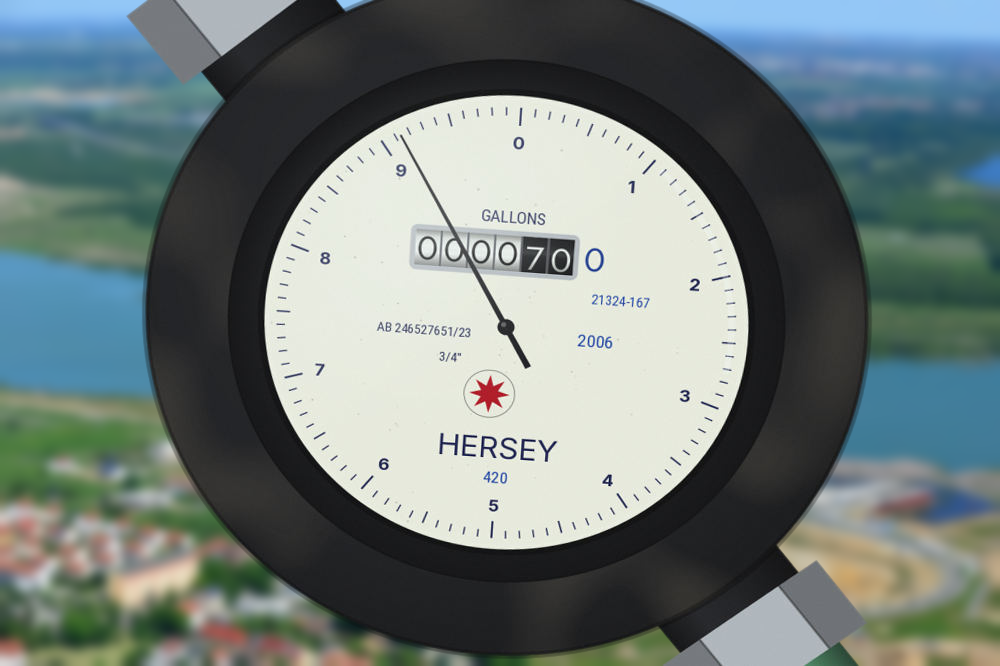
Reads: 699.1 (gal)
